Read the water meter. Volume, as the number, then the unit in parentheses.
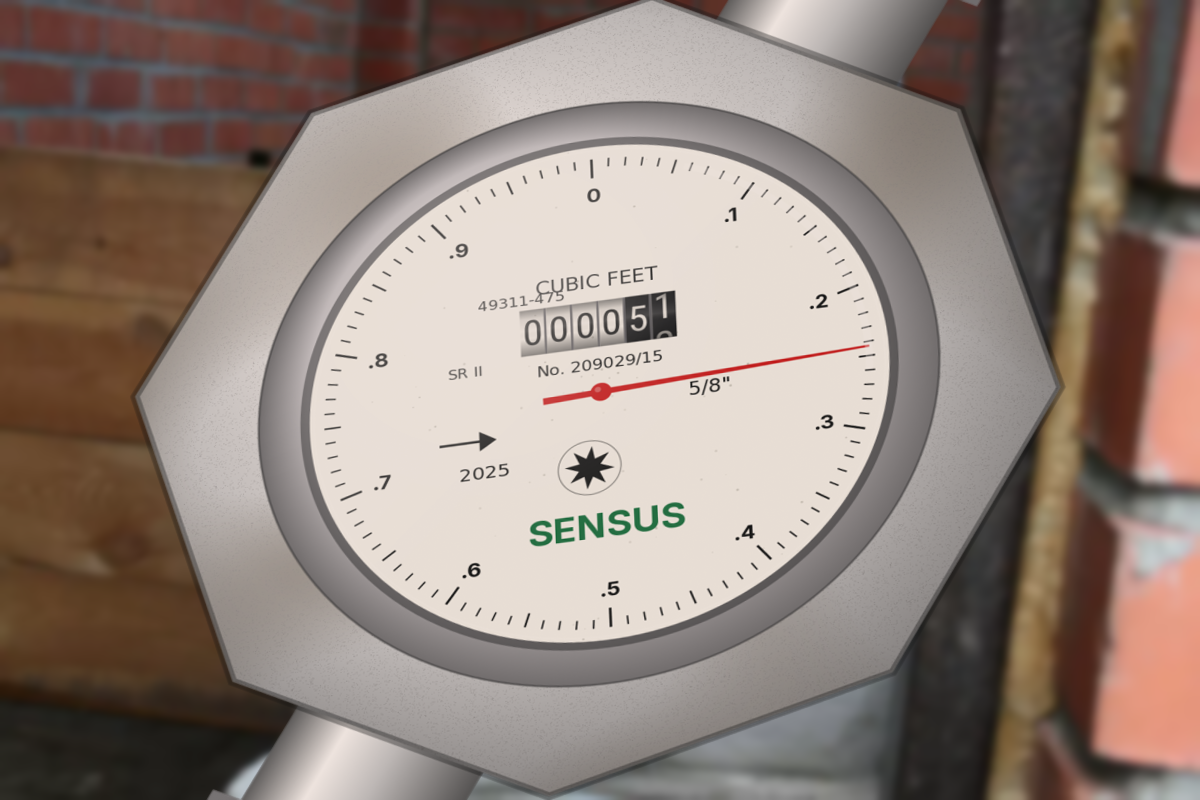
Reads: 51.24 (ft³)
